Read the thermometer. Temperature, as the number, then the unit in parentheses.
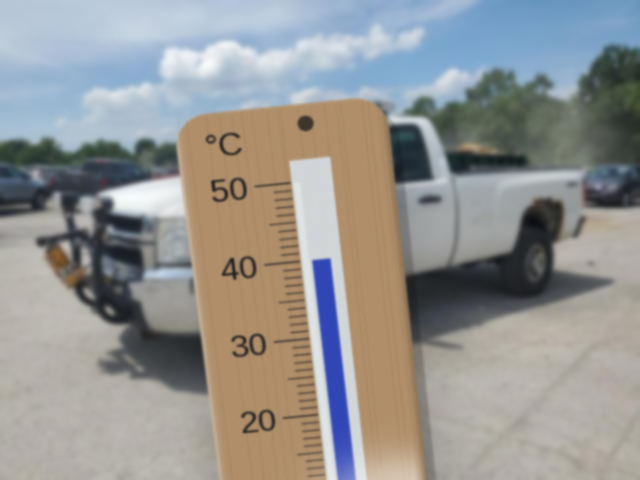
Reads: 40 (°C)
